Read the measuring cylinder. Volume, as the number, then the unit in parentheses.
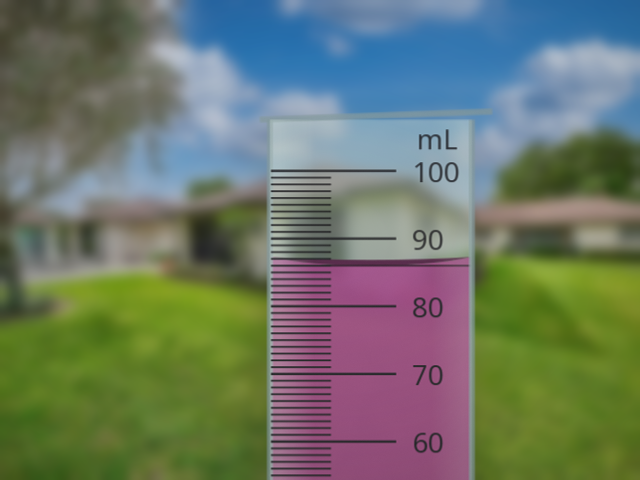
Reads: 86 (mL)
